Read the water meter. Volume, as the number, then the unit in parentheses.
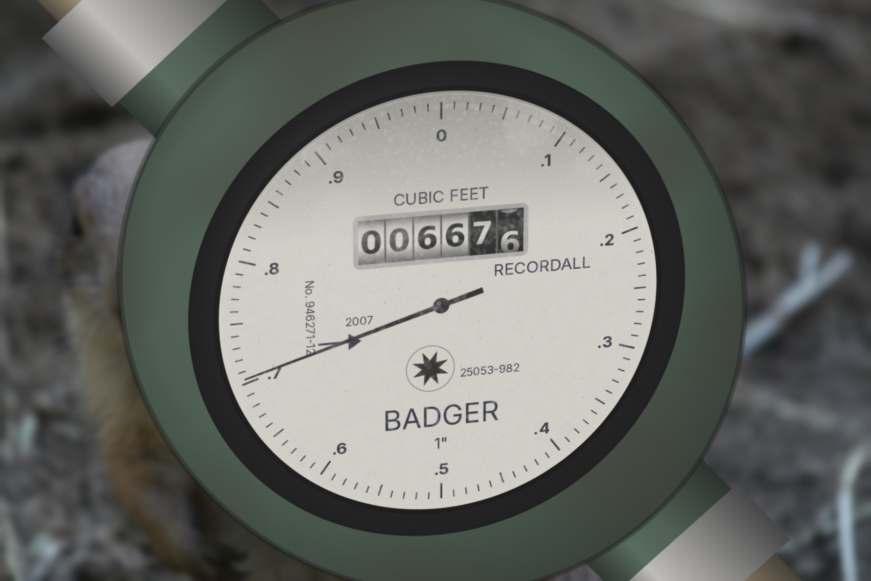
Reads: 6675.70 (ft³)
